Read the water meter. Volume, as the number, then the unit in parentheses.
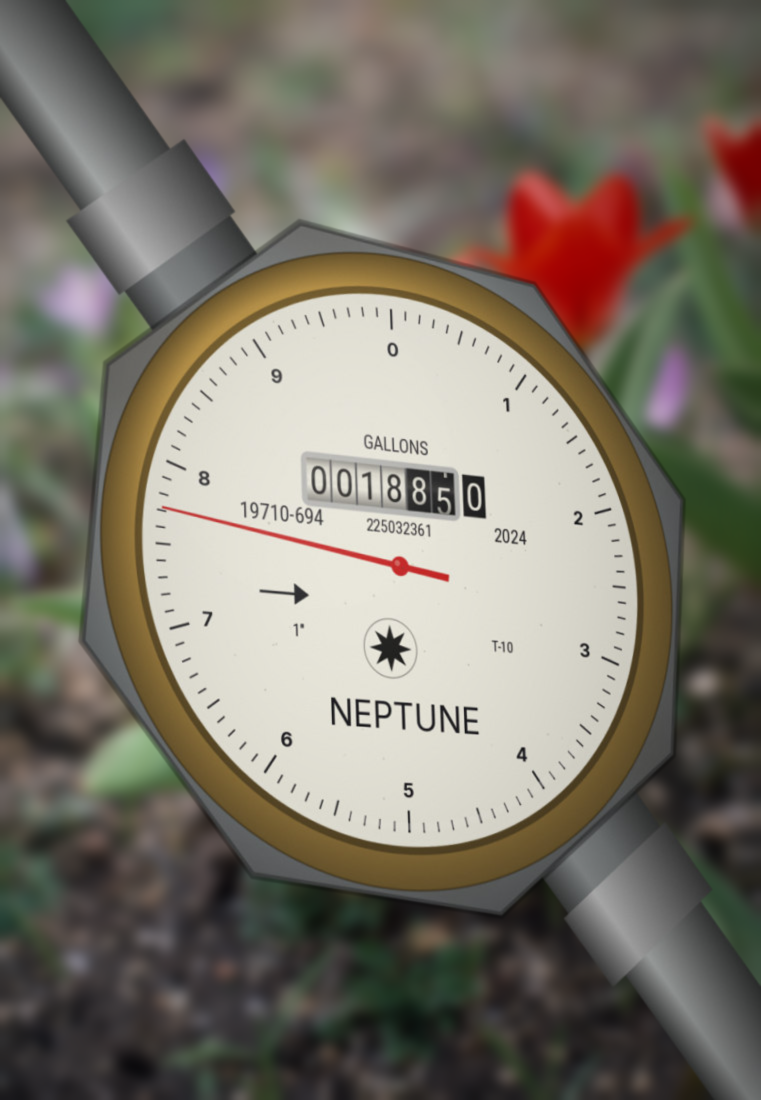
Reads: 18847.7 (gal)
